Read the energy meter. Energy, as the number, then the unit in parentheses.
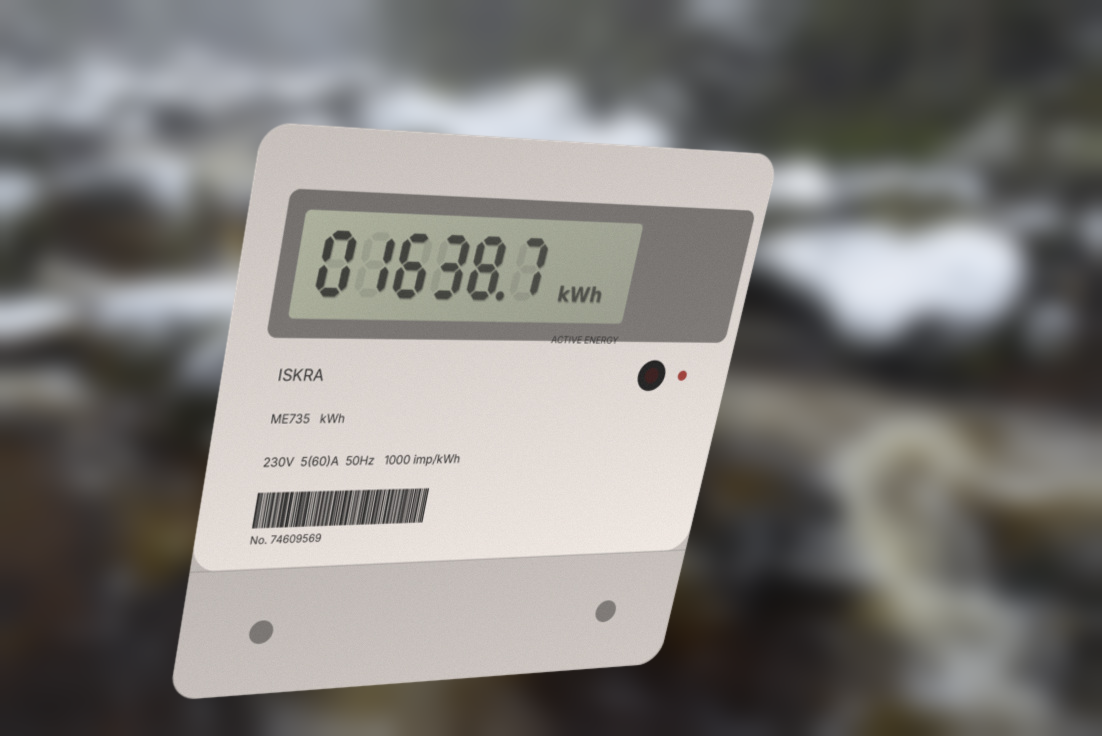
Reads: 1638.7 (kWh)
